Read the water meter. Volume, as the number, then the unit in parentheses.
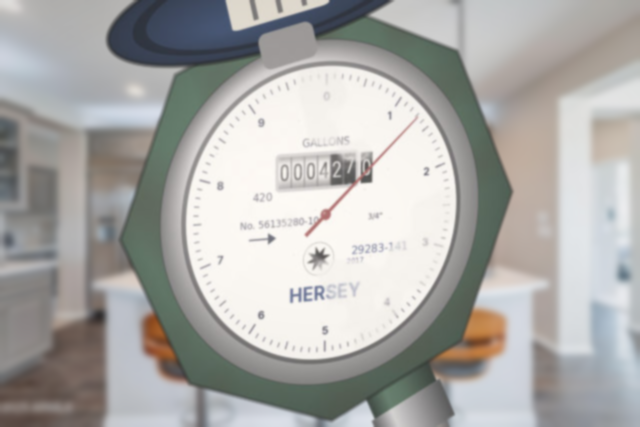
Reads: 4271.3 (gal)
